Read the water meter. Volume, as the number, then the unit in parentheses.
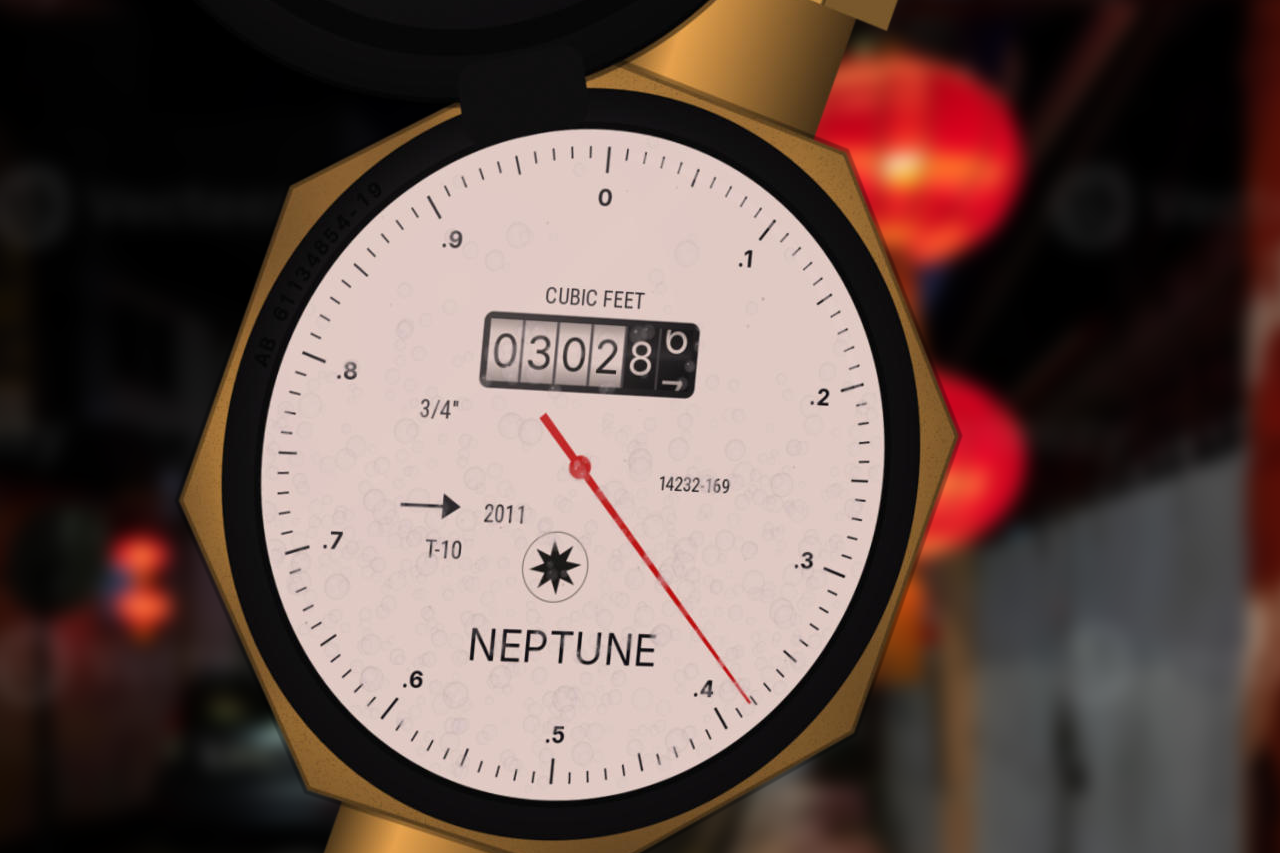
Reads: 30286.38 (ft³)
